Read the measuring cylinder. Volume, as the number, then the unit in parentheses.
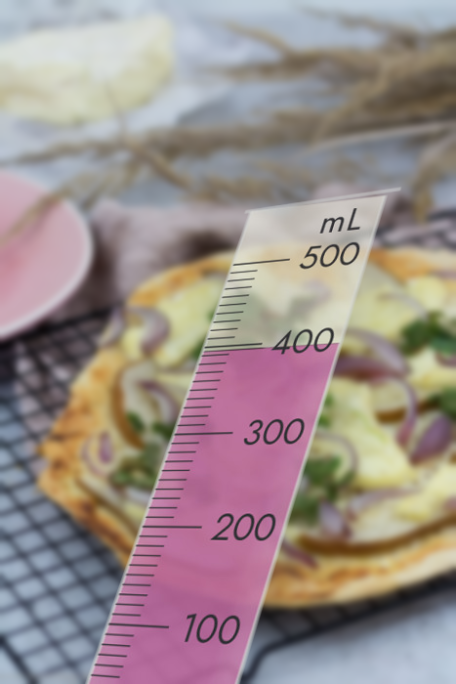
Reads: 395 (mL)
